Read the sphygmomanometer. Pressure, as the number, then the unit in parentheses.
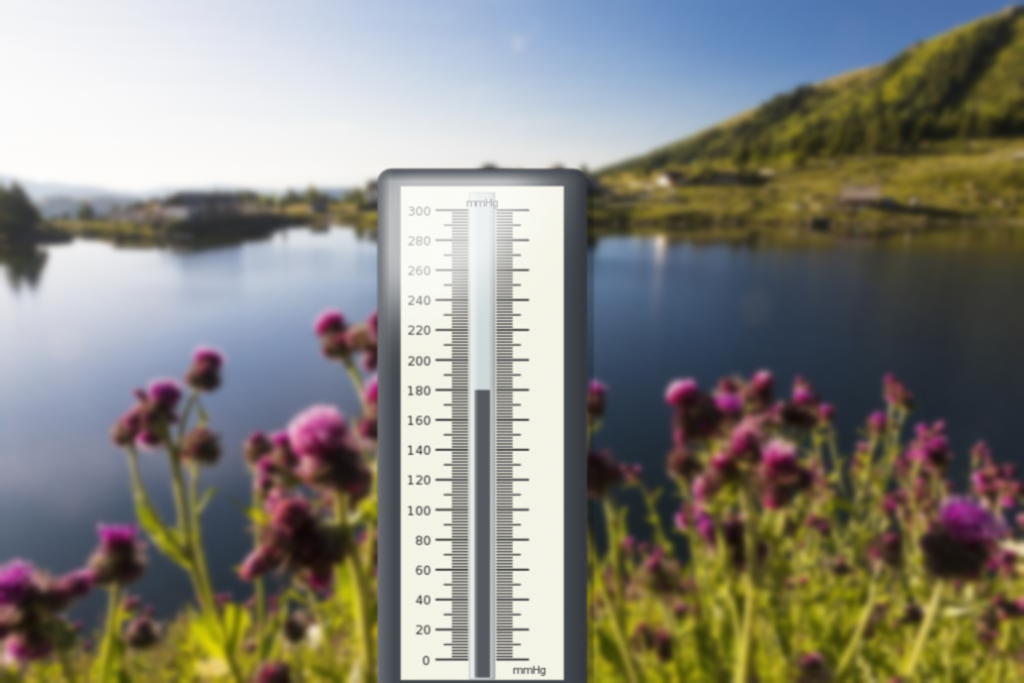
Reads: 180 (mmHg)
